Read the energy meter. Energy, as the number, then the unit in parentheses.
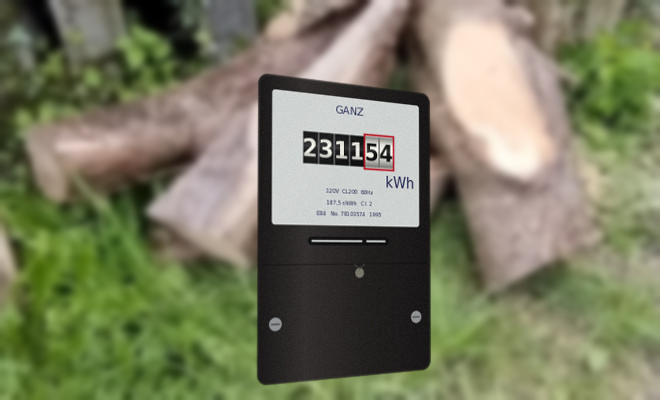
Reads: 2311.54 (kWh)
